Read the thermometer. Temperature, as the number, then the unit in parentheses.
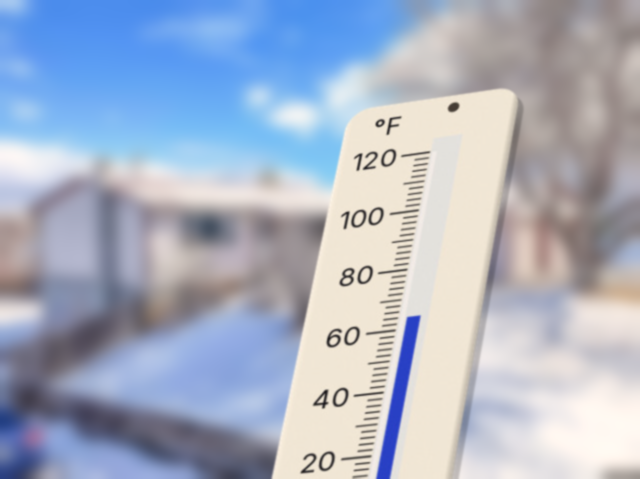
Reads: 64 (°F)
